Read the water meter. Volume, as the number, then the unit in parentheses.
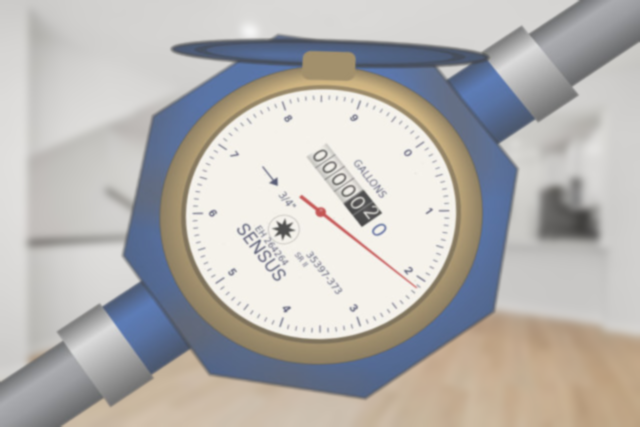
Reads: 22.1 (gal)
